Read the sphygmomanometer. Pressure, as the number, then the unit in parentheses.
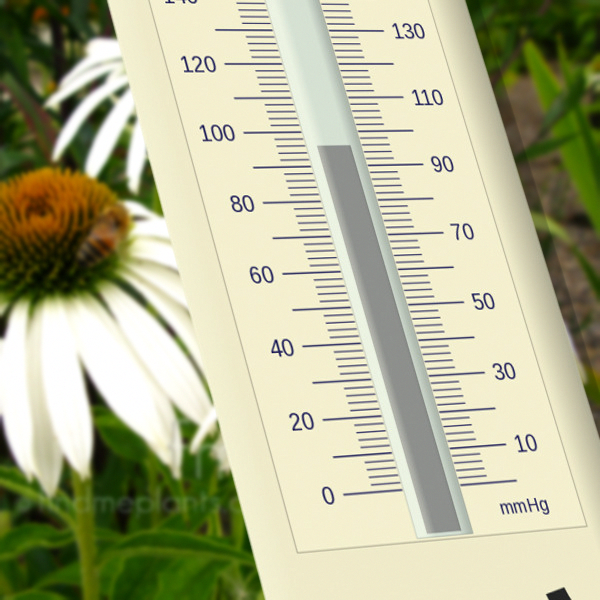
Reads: 96 (mmHg)
